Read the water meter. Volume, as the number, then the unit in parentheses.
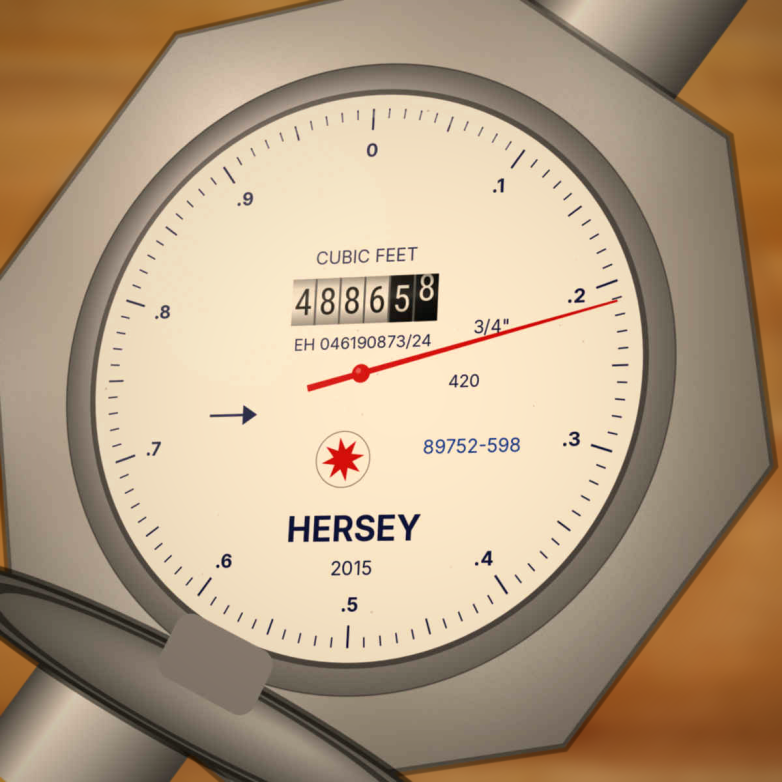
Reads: 488658.21 (ft³)
